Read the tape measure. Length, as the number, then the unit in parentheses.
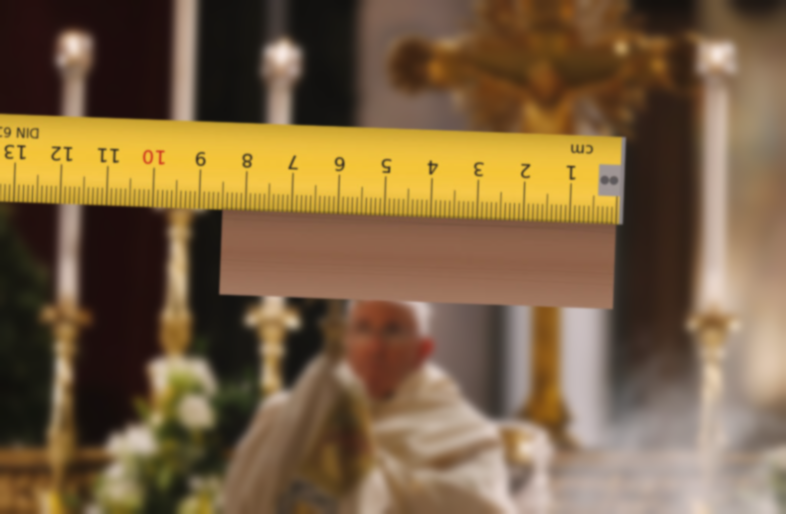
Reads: 8.5 (cm)
